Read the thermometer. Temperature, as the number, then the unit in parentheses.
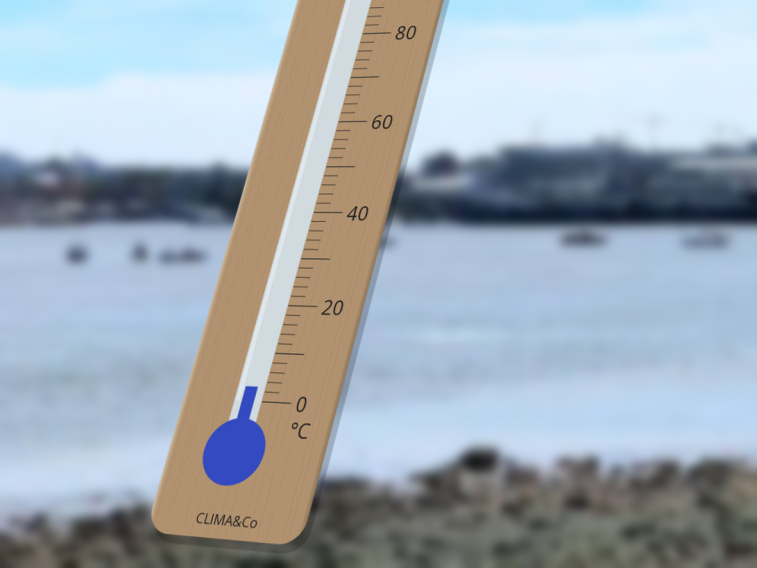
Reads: 3 (°C)
